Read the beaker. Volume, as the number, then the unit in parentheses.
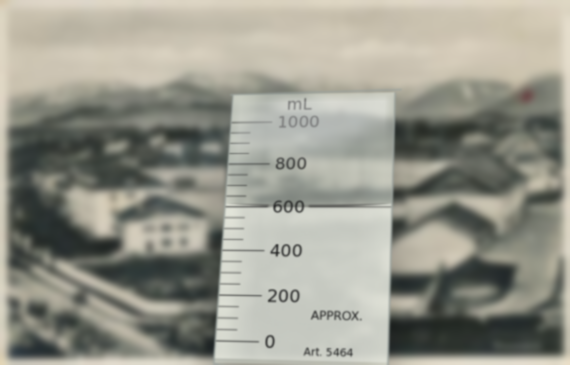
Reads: 600 (mL)
